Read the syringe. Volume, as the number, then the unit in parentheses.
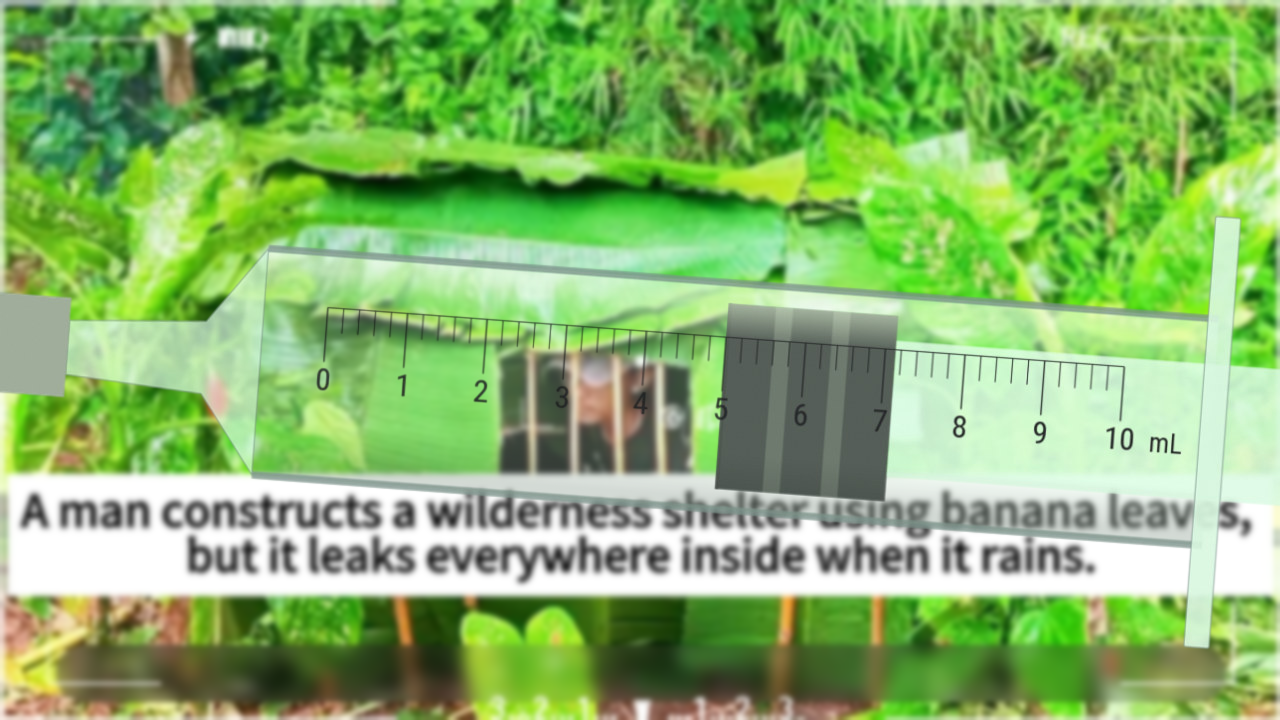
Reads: 5 (mL)
